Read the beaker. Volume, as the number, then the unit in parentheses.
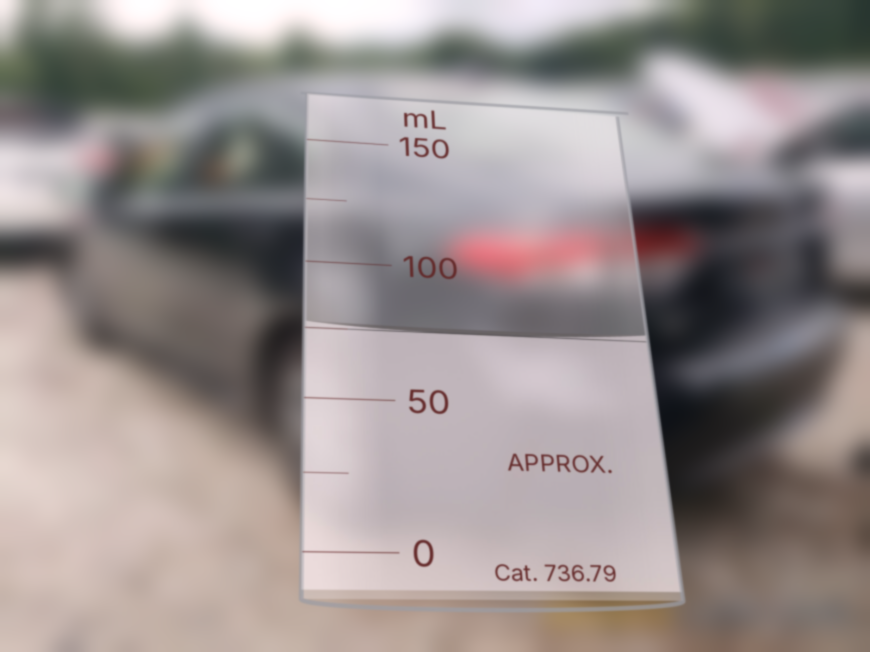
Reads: 75 (mL)
